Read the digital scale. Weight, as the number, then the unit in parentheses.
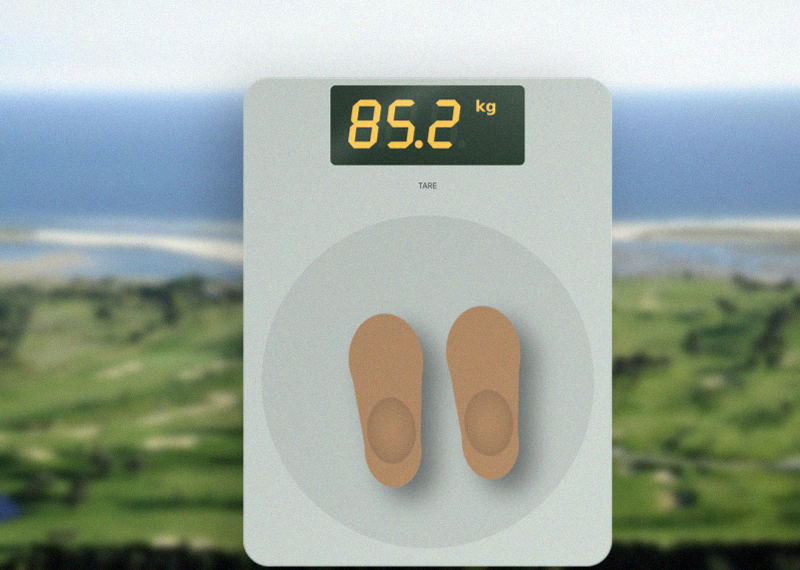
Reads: 85.2 (kg)
